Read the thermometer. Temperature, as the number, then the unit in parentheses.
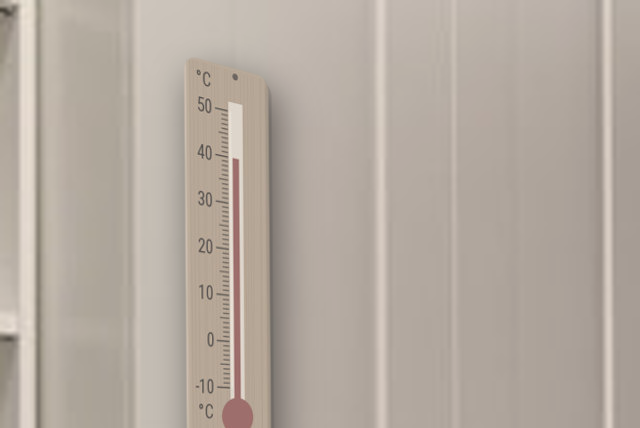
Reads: 40 (°C)
